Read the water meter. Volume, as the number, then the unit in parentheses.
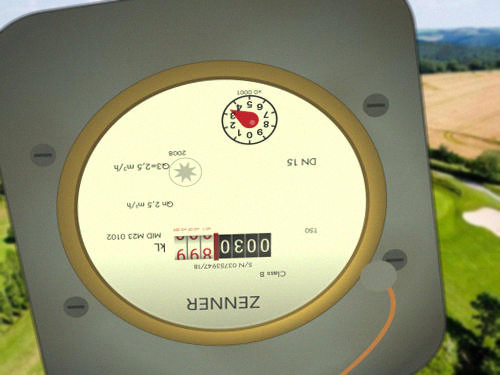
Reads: 30.8993 (kL)
